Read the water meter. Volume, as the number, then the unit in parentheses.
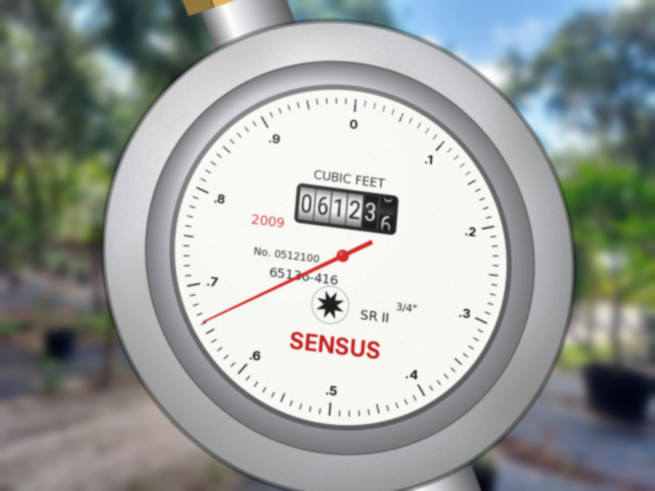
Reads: 61235.66 (ft³)
